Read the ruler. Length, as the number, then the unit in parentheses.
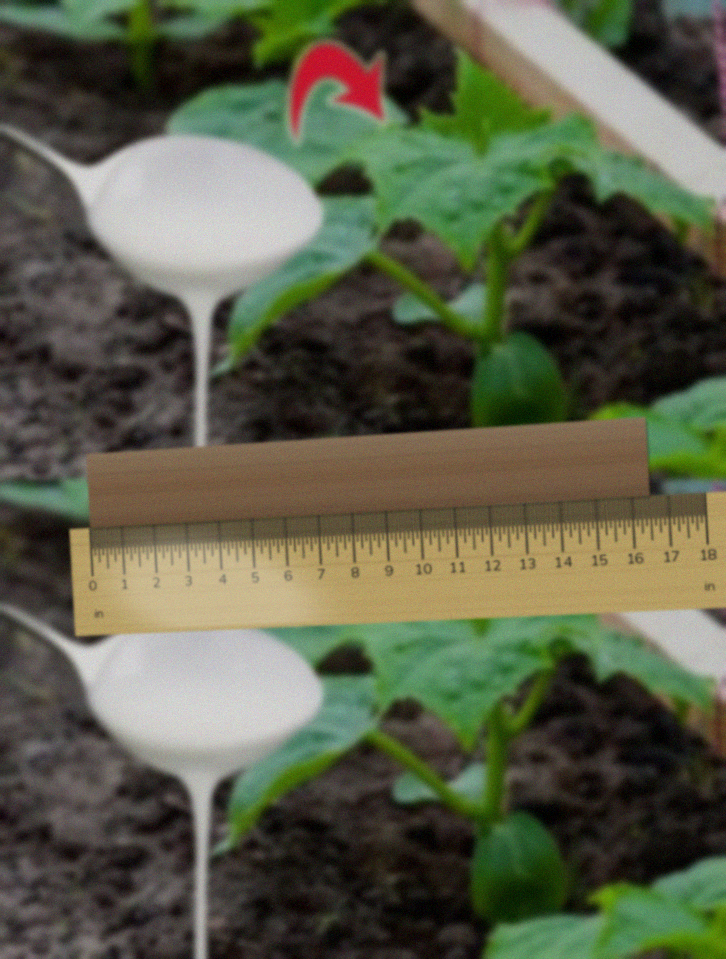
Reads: 16.5 (in)
